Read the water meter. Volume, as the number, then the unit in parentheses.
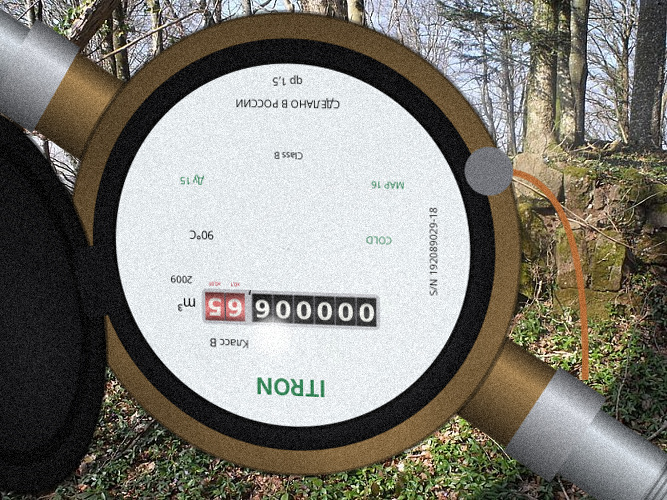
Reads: 6.65 (m³)
